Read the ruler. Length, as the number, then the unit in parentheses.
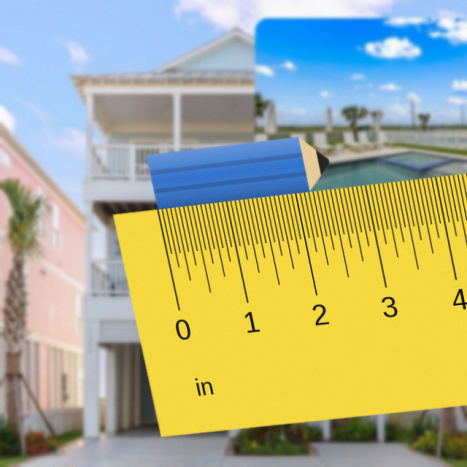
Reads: 2.5625 (in)
